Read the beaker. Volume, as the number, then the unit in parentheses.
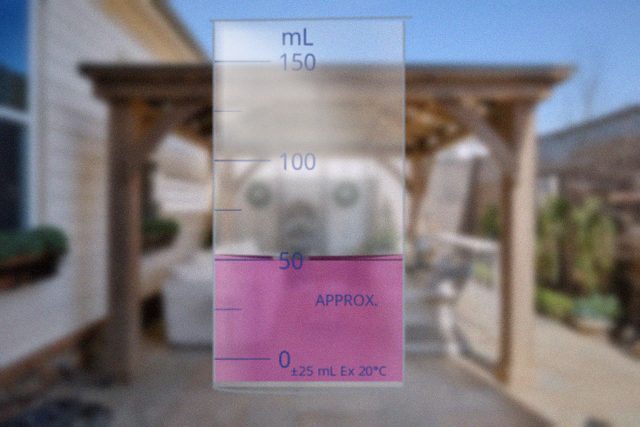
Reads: 50 (mL)
